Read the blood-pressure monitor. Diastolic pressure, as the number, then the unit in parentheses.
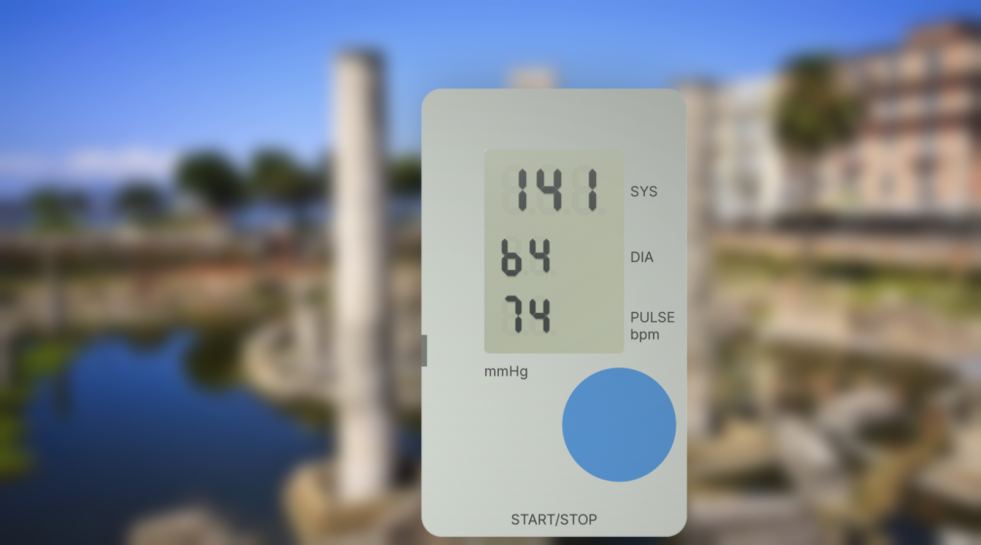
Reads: 64 (mmHg)
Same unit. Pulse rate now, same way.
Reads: 74 (bpm)
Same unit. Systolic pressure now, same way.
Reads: 141 (mmHg)
